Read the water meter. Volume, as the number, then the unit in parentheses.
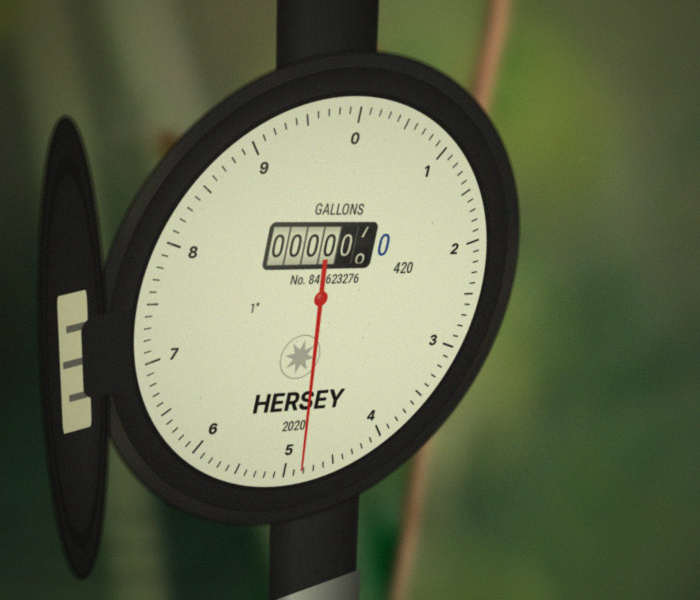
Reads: 74.8 (gal)
